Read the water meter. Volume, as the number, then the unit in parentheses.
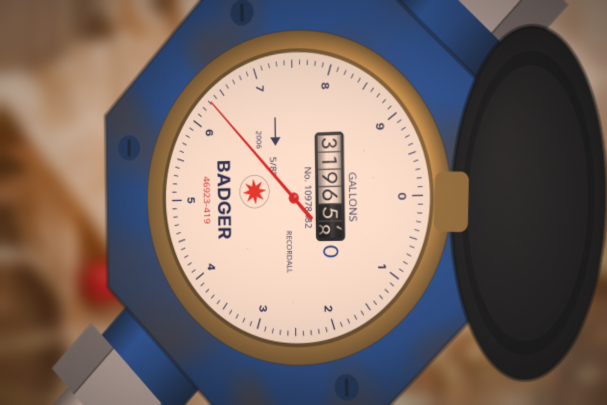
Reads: 3196576.3 (gal)
